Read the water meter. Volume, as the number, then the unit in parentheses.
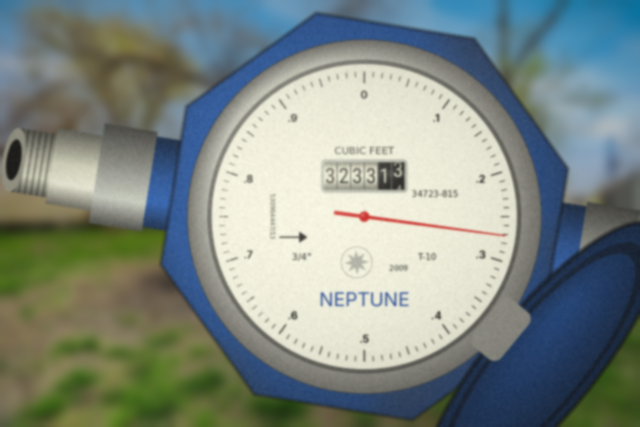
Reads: 323313.27 (ft³)
